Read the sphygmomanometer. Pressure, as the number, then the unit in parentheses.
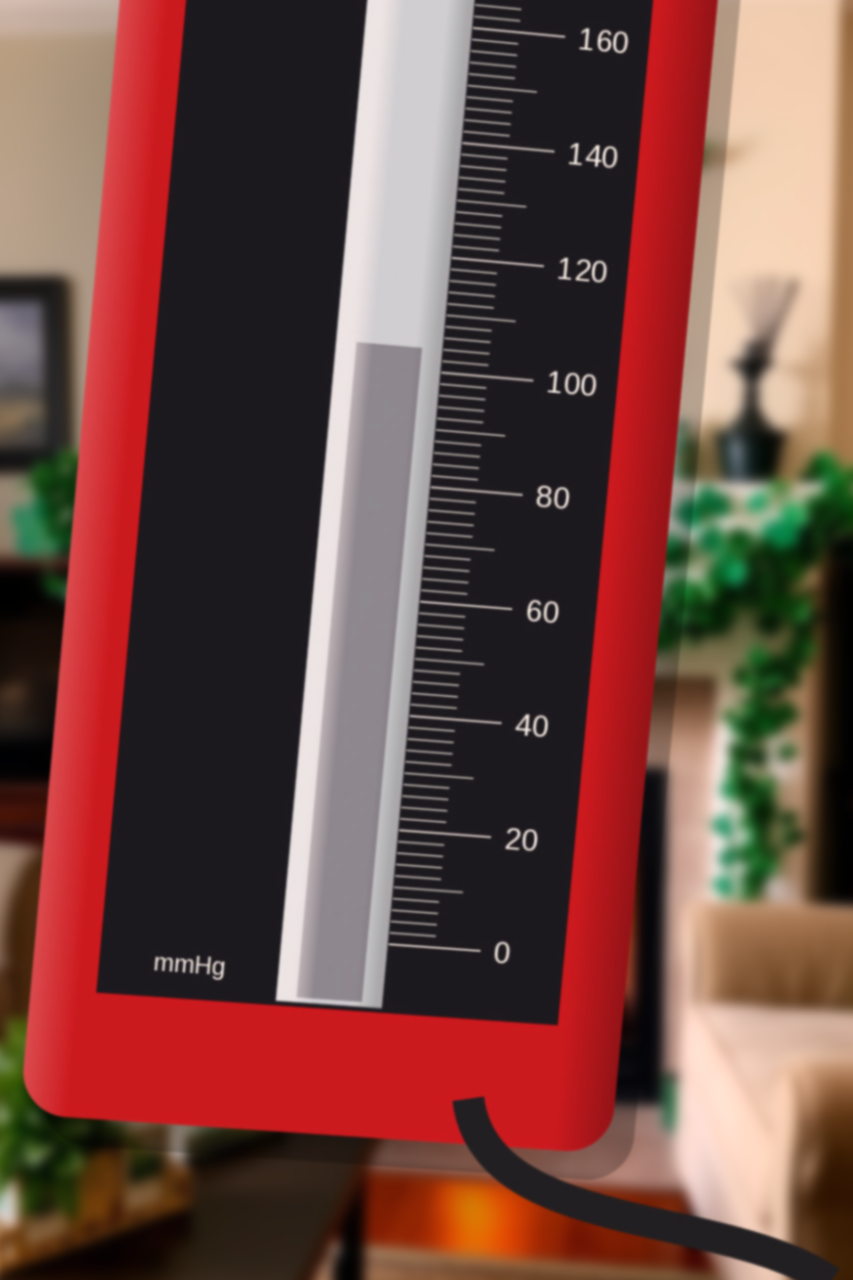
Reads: 104 (mmHg)
